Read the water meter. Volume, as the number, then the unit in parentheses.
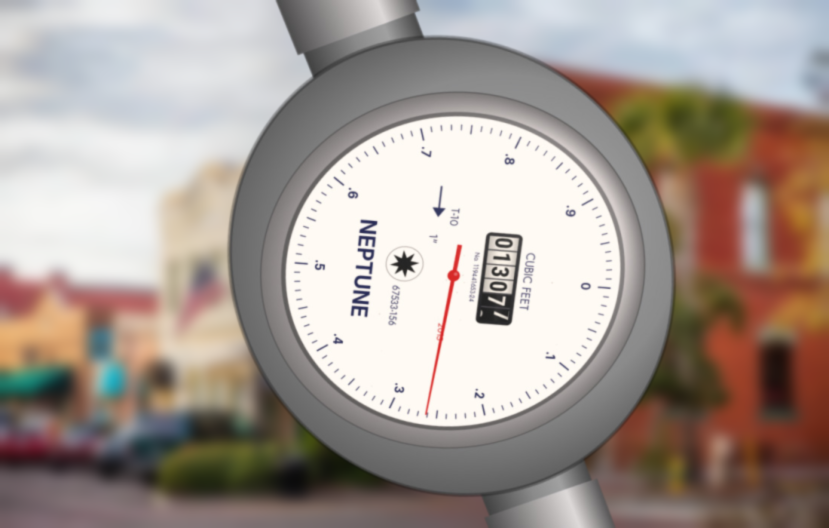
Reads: 13077.26 (ft³)
